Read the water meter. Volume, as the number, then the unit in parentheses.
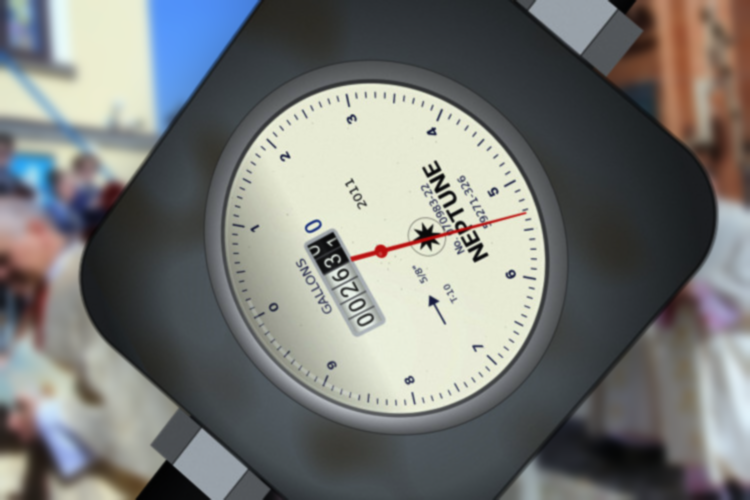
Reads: 26305.3 (gal)
